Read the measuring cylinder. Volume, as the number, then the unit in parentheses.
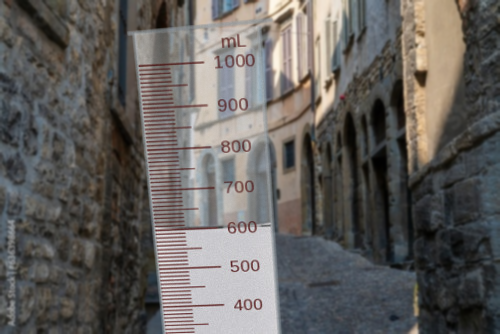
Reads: 600 (mL)
